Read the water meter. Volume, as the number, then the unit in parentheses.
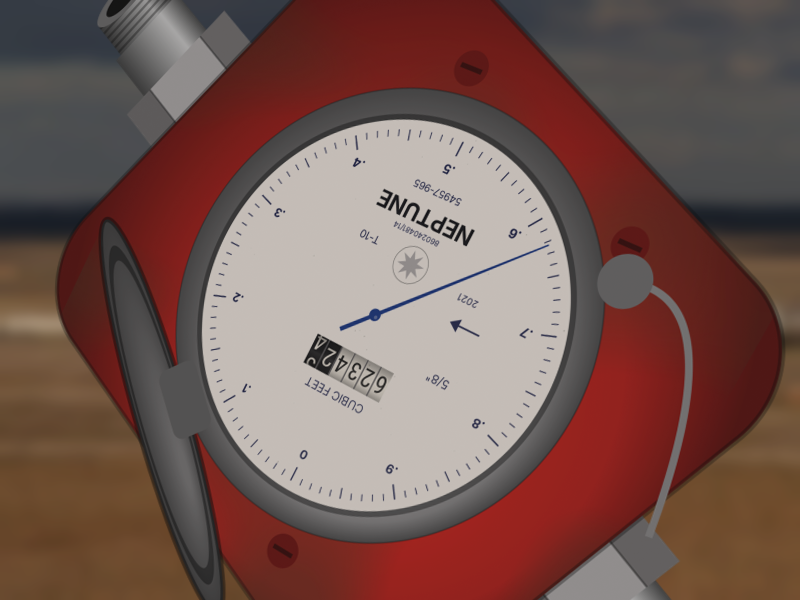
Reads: 623423.62 (ft³)
